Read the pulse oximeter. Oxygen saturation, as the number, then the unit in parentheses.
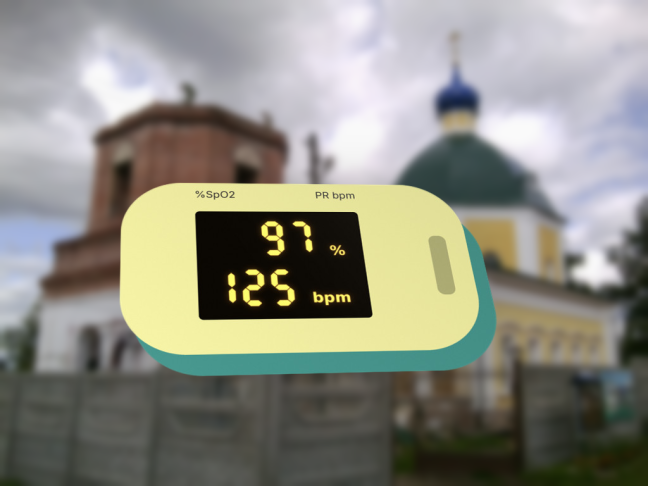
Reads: 97 (%)
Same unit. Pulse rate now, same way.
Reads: 125 (bpm)
